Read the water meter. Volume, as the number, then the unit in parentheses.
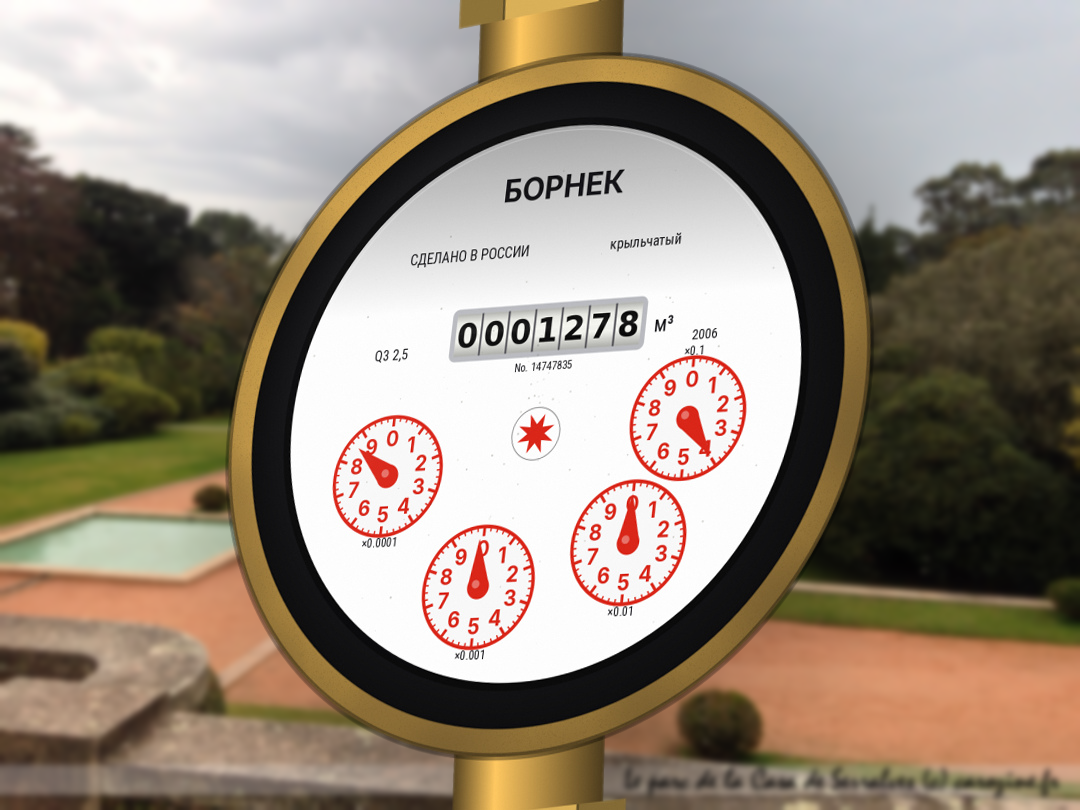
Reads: 1278.3998 (m³)
